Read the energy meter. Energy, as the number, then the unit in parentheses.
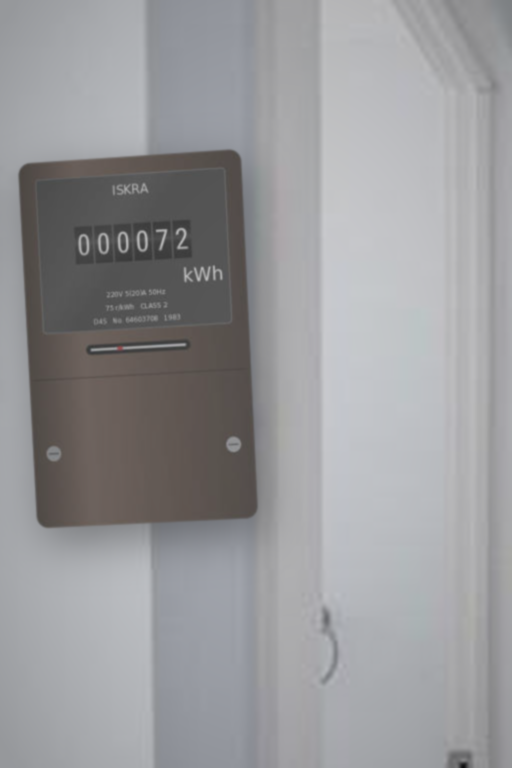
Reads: 72 (kWh)
